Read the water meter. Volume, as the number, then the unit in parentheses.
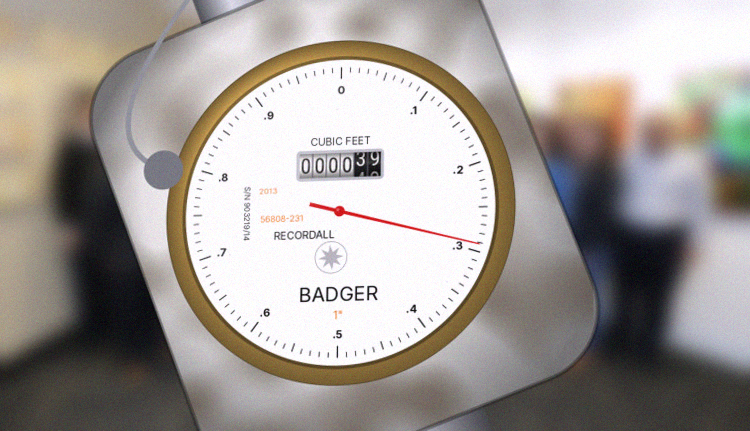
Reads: 39.29 (ft³)
